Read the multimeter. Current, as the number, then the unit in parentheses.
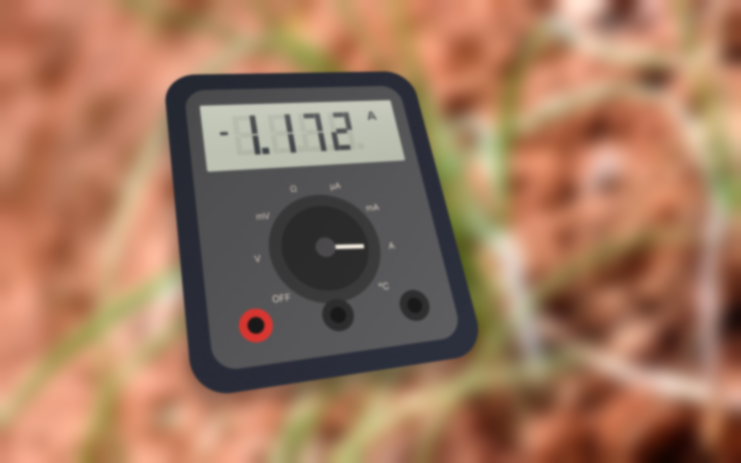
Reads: -1.172 (A)
